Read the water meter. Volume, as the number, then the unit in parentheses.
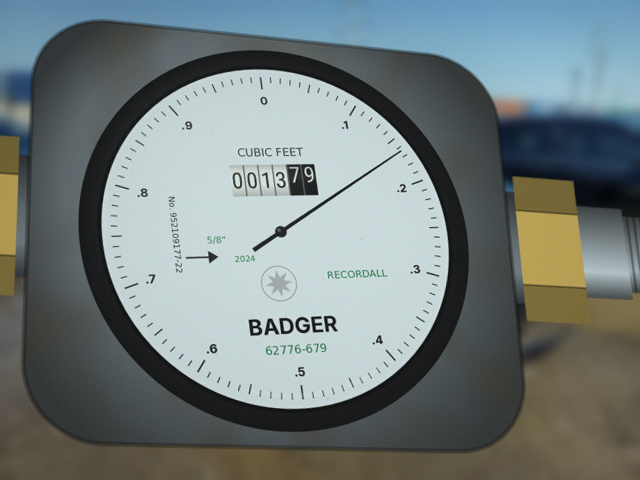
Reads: 1379.16 (ft³)
